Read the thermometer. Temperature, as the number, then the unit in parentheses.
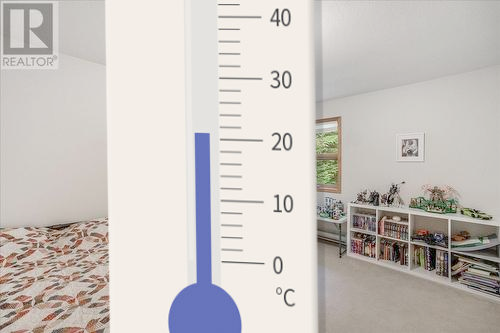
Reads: 21 (°C)
